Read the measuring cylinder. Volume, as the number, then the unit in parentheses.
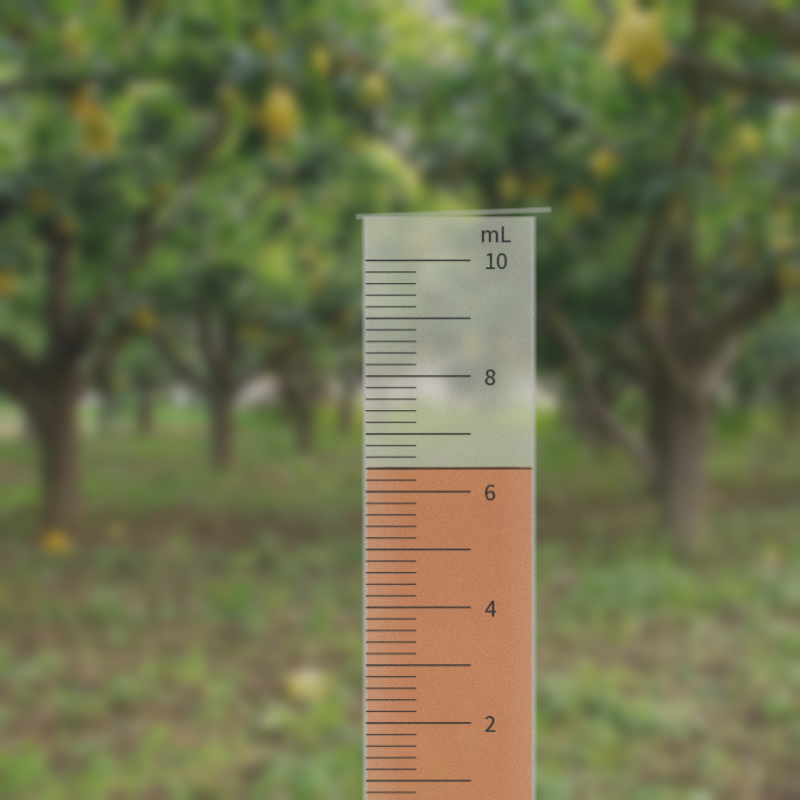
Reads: 6.4 (mL)
